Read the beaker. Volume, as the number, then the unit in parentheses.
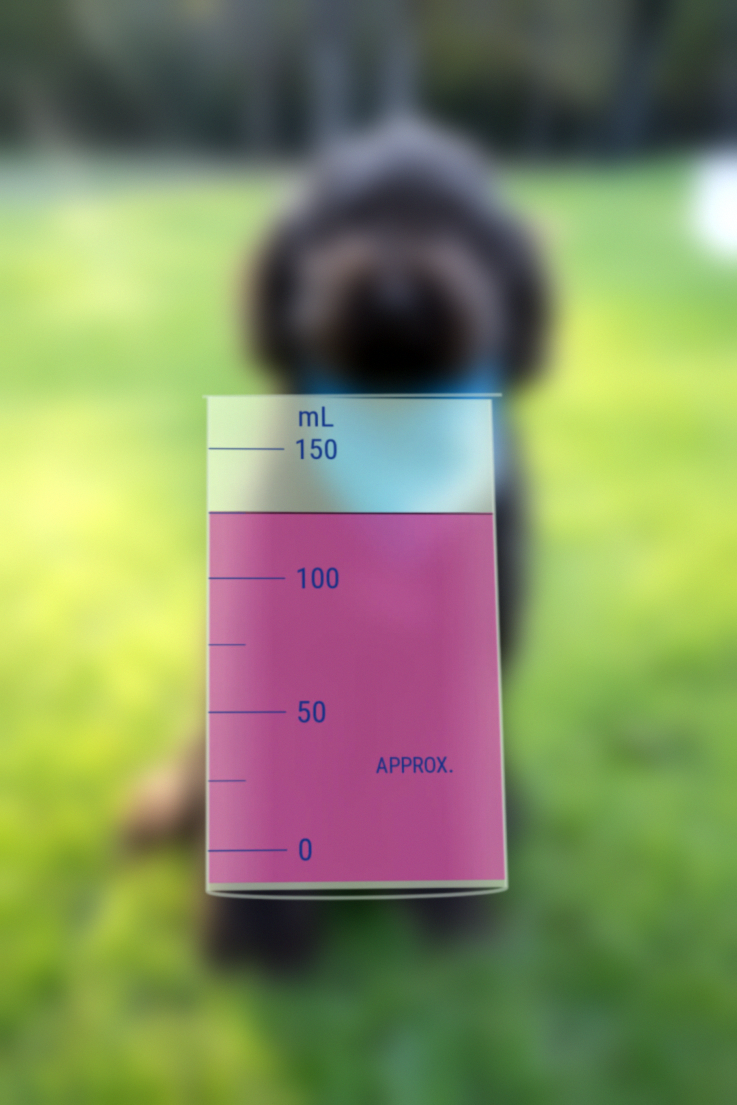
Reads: 125 (mL)
